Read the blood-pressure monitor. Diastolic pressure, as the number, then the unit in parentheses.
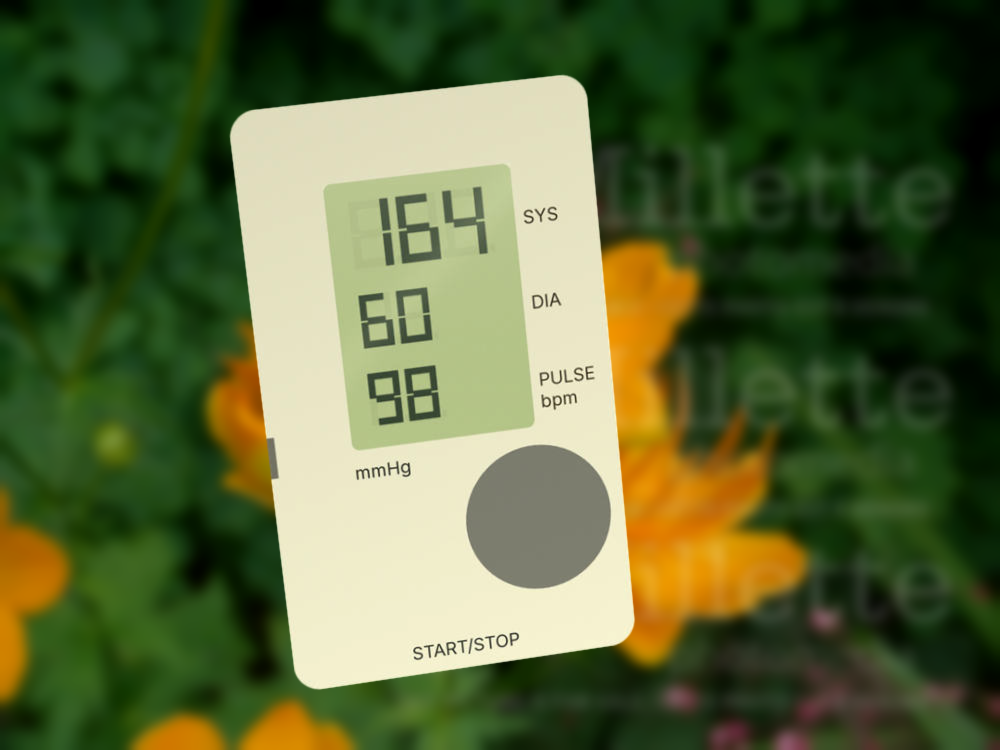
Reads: 60 (mmHg)
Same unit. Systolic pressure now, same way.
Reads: 164 (mmHg)
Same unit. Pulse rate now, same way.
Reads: 98 (bpm)
